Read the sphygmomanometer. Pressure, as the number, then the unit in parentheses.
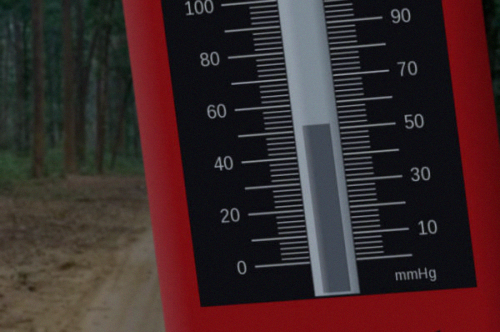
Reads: 52 (mmHg)
